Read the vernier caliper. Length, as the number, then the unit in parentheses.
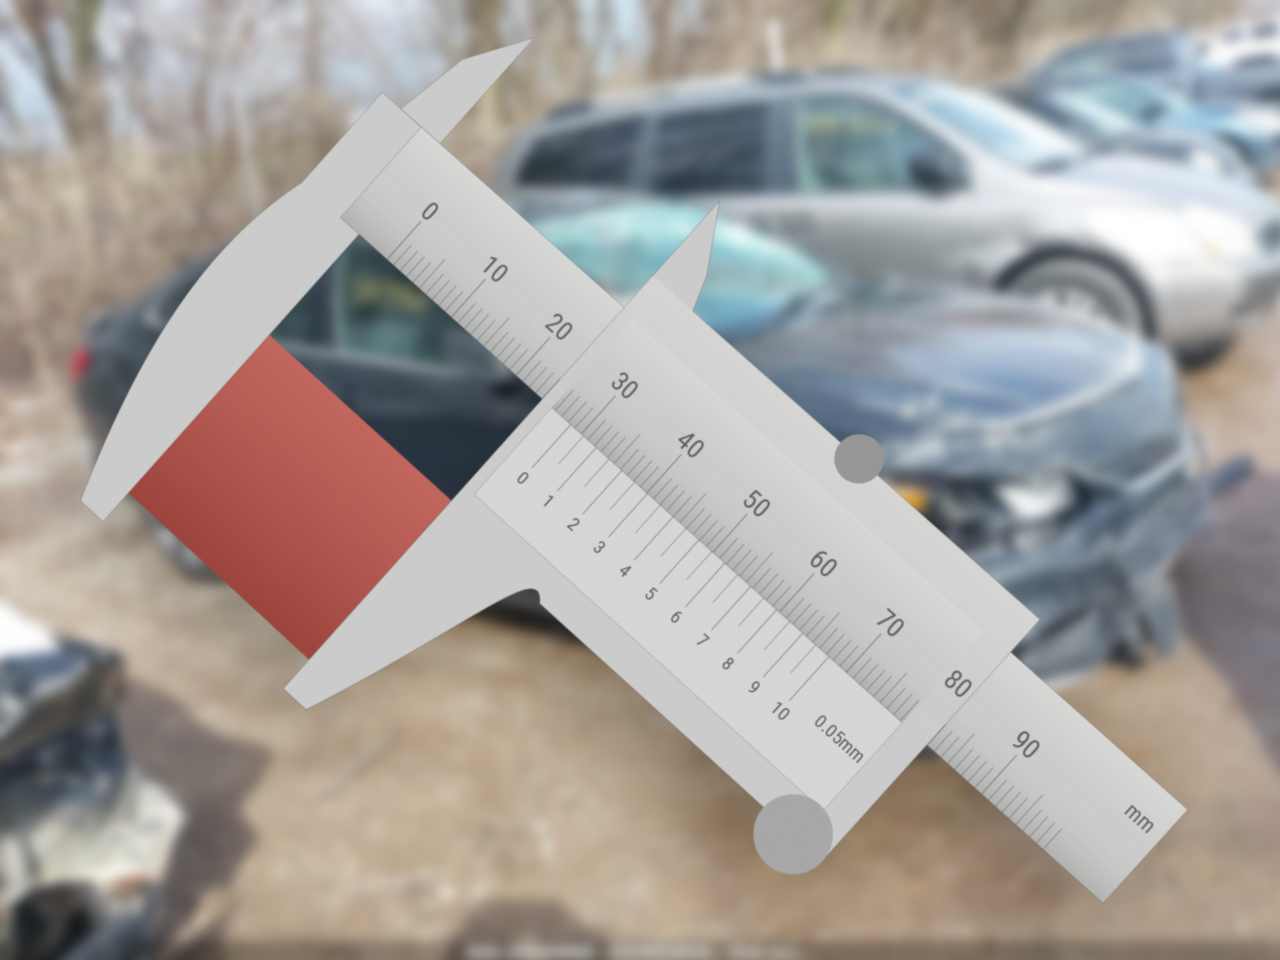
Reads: 28.4 (mm)
